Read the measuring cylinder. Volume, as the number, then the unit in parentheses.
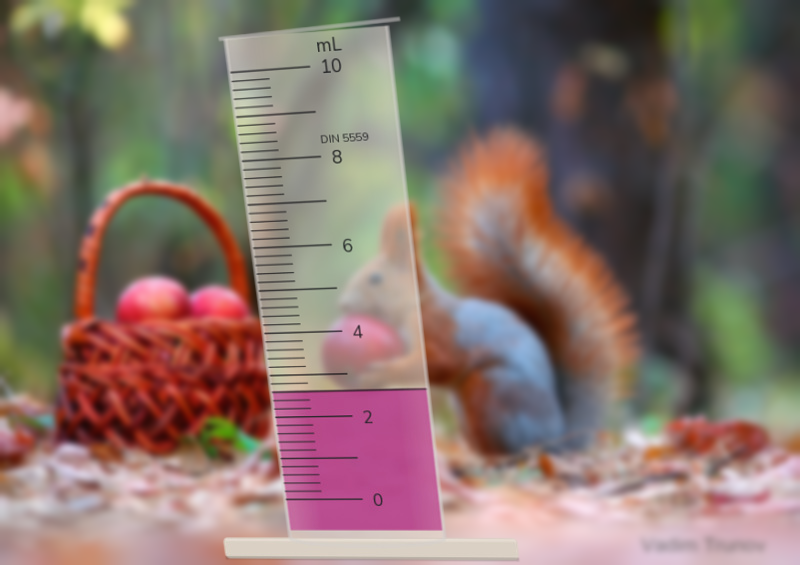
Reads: 2.6 (mL)
